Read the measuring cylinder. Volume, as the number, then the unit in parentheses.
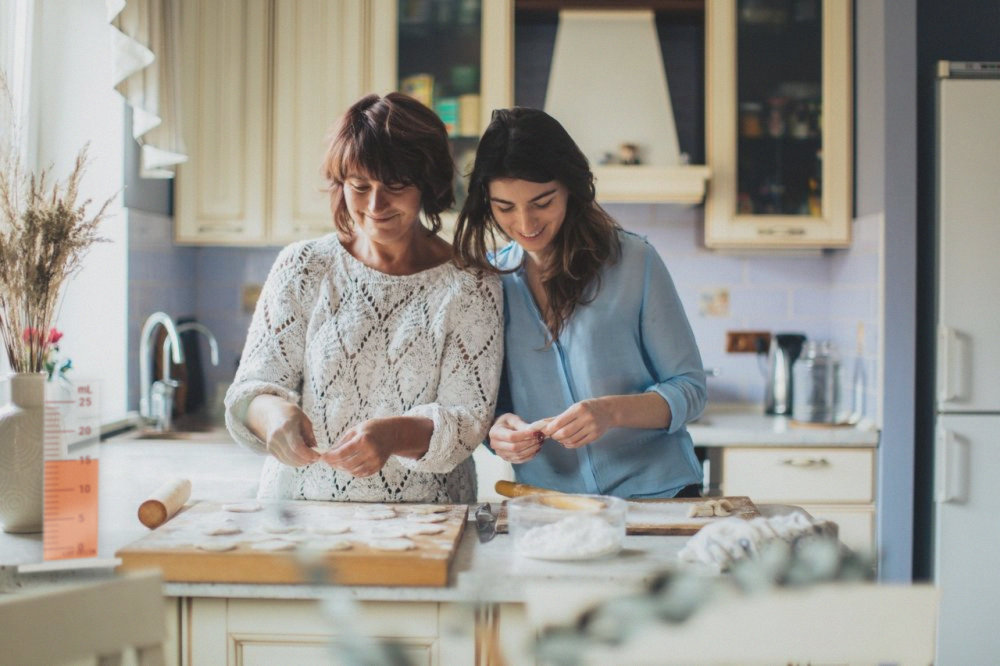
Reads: 15 (mL)
